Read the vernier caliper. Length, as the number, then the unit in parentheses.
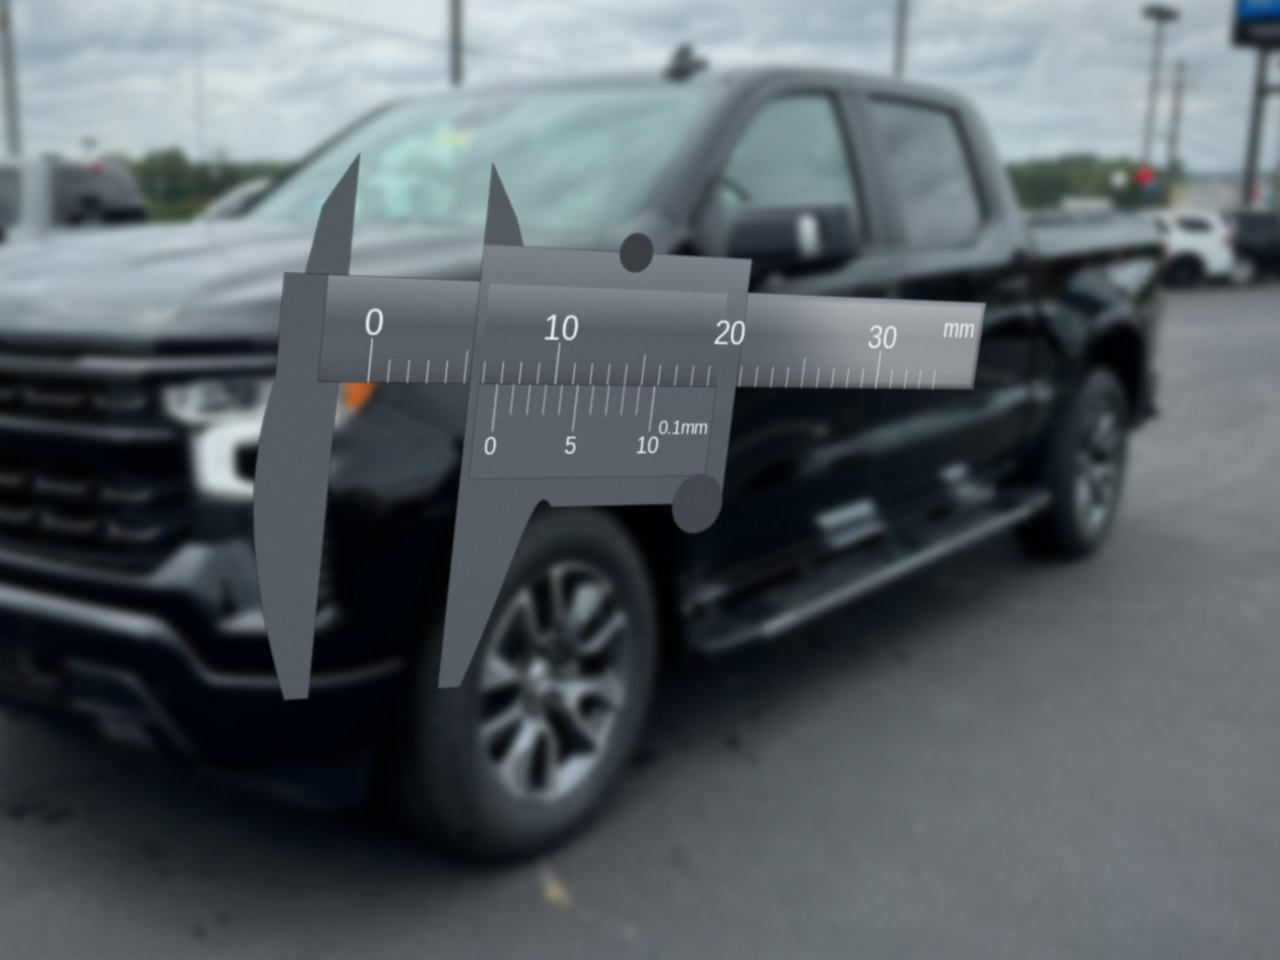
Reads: 6.8 (mm)
